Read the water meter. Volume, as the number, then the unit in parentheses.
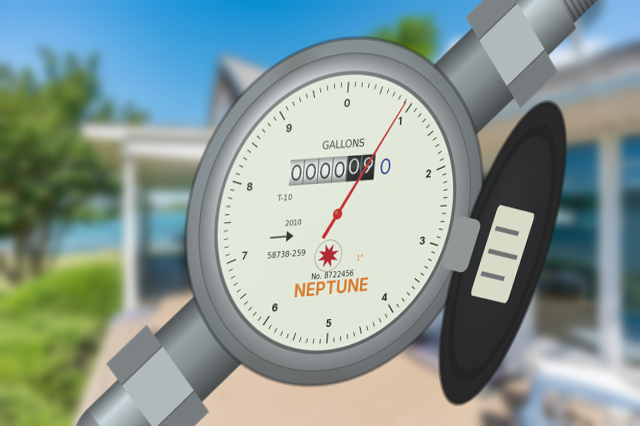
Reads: 90.9 (gal)
